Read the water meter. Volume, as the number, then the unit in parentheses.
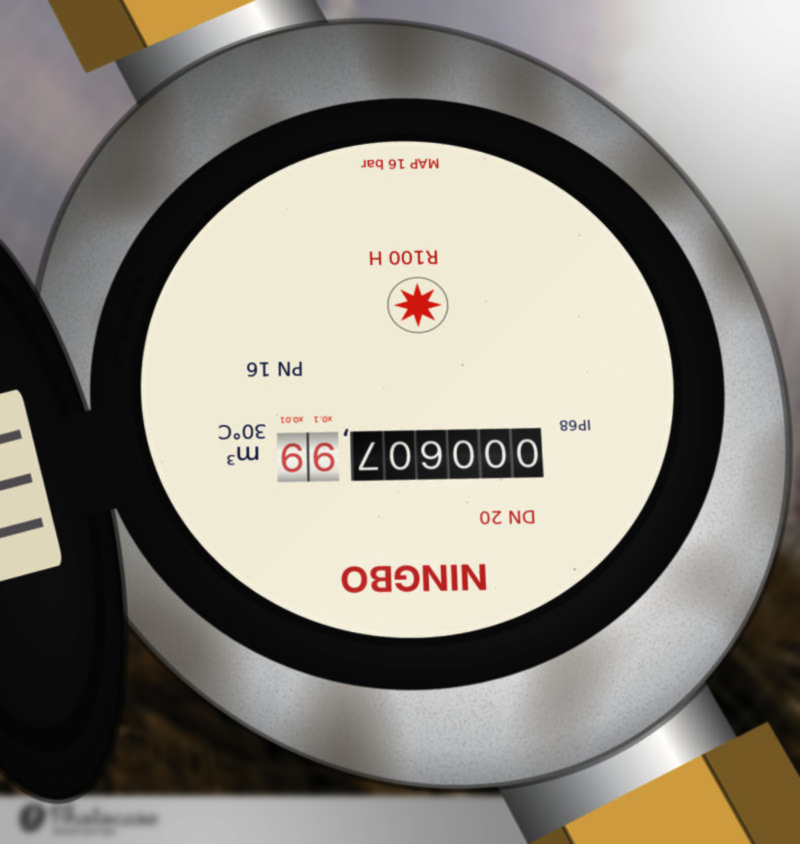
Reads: 607.99 (m³)
